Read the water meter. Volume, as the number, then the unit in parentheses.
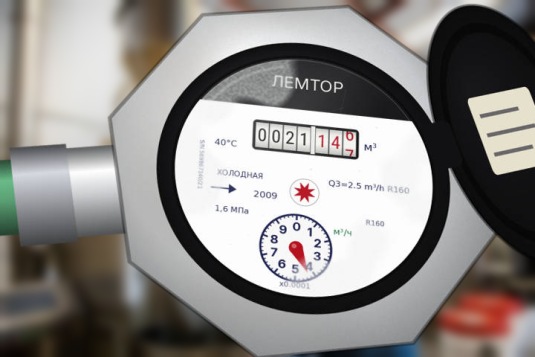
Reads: 21.1464 (m³)
